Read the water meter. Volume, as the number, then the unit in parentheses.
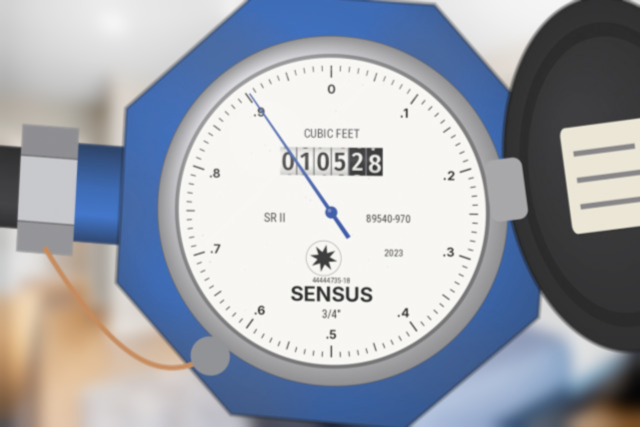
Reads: 10527.90 (ft³)
